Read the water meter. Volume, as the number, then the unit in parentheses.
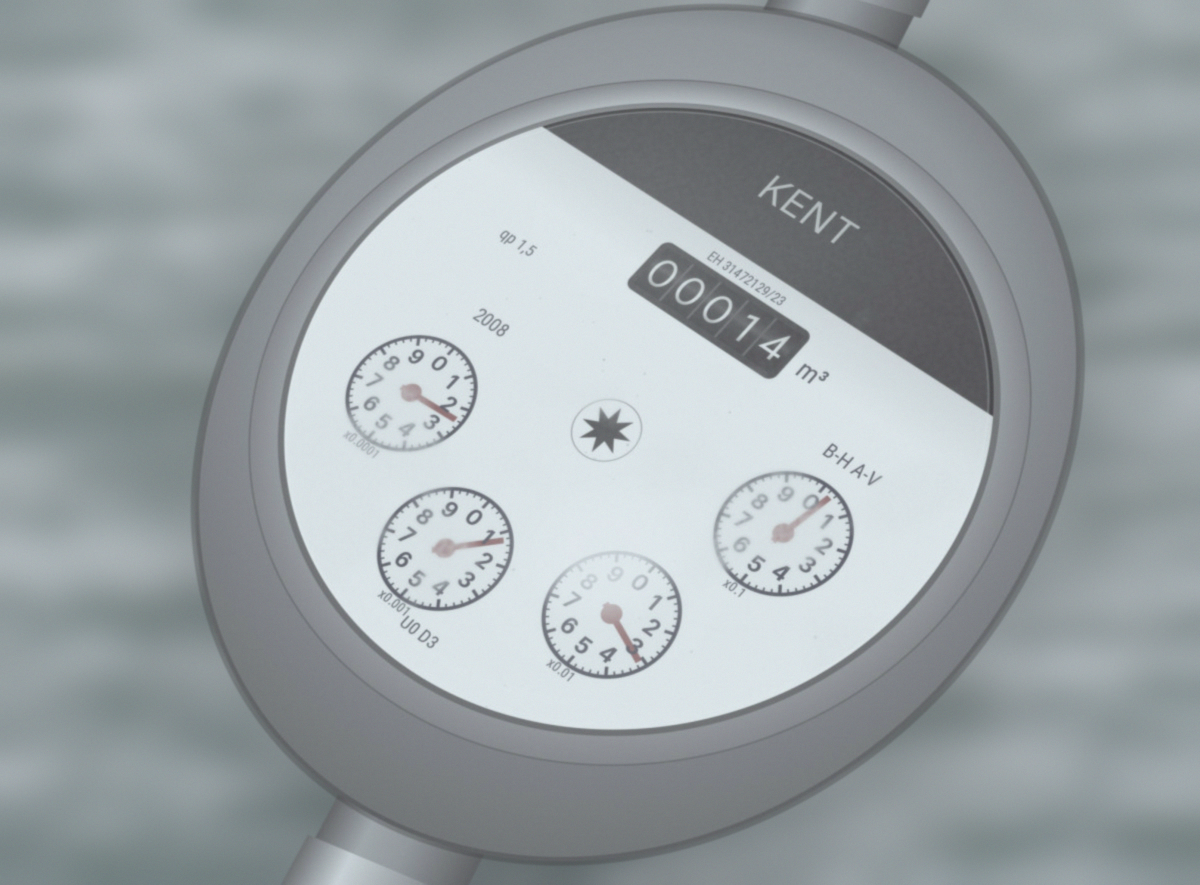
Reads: 14.0312 (m³)
